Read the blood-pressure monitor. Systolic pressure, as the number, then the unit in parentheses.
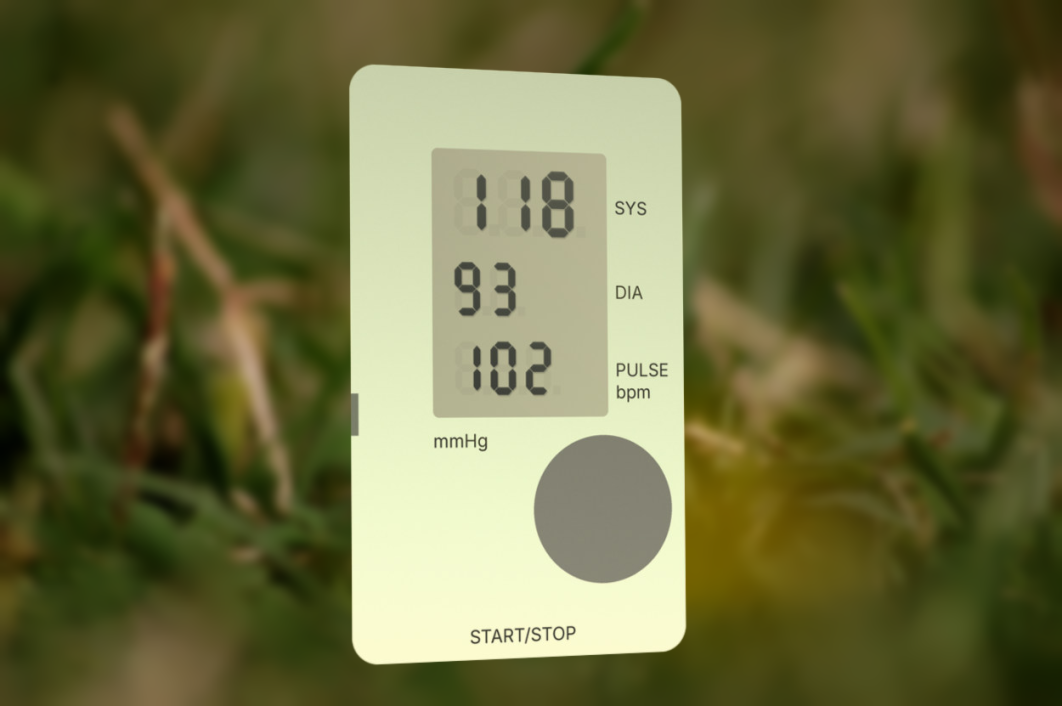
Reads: 118 (mmHg)
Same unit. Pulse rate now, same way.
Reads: 102 (bpm)
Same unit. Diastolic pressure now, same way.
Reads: 93 (mmHg)
